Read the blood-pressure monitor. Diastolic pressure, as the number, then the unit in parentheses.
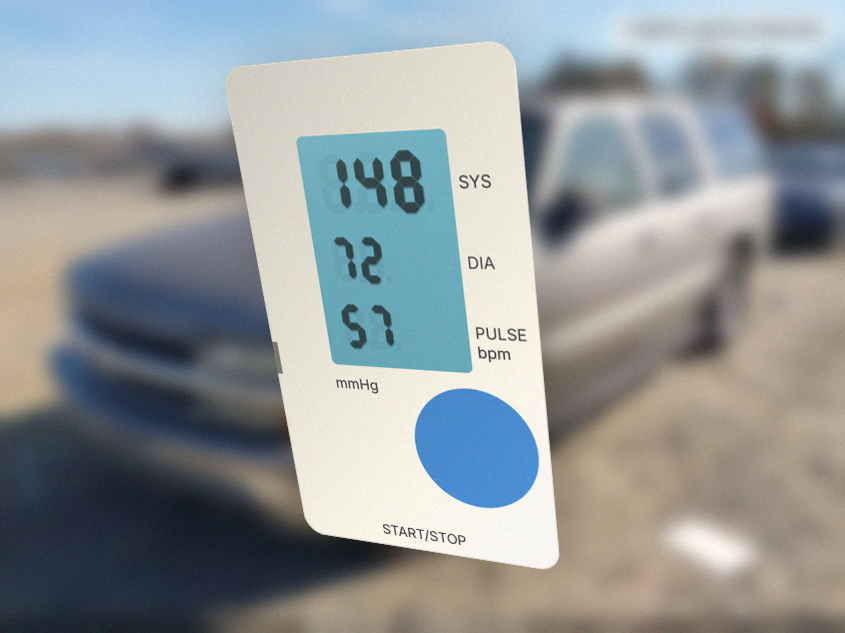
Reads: 72 (mmHg)
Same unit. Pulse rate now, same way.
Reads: 57 (bpm)
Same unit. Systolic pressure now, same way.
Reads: 148 (mmHg)
